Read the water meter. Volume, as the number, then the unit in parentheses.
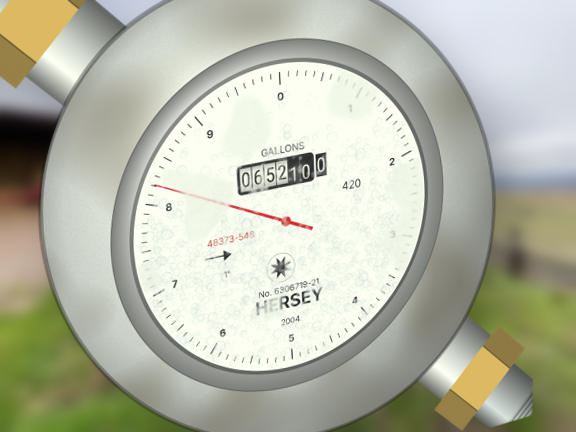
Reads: 652098.2 (gal)
